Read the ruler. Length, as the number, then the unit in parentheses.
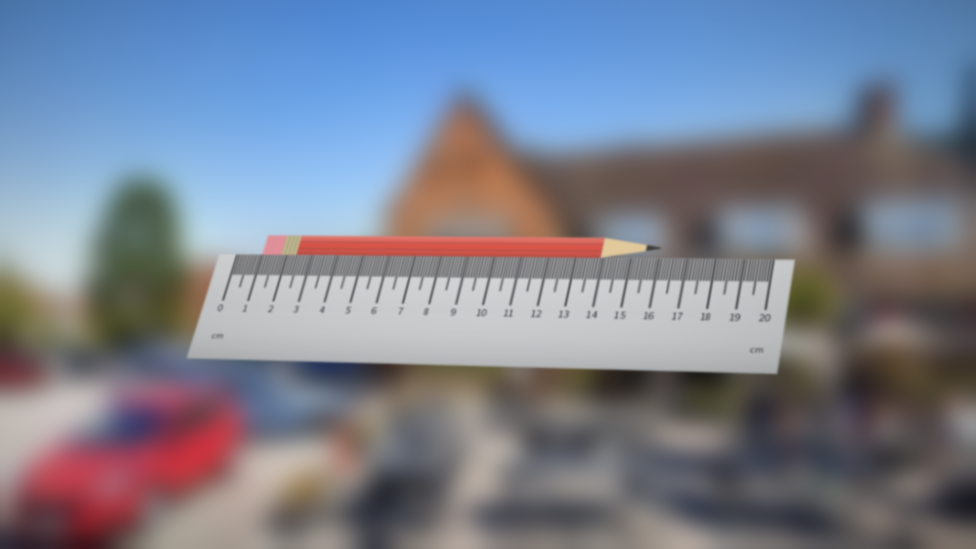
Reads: 15 (cm)
